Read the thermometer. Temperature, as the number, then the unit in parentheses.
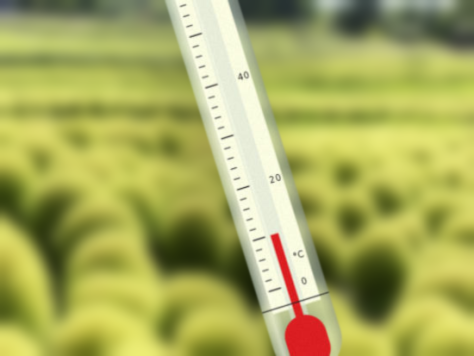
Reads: 10 (°C)
